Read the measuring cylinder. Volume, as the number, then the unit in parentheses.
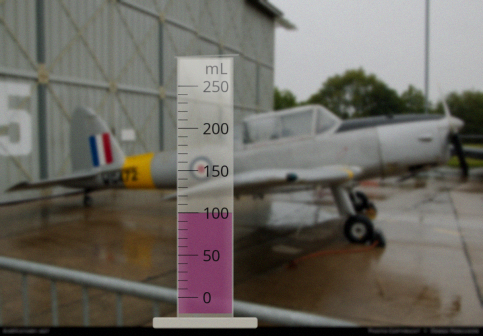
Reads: 100 (mL)
